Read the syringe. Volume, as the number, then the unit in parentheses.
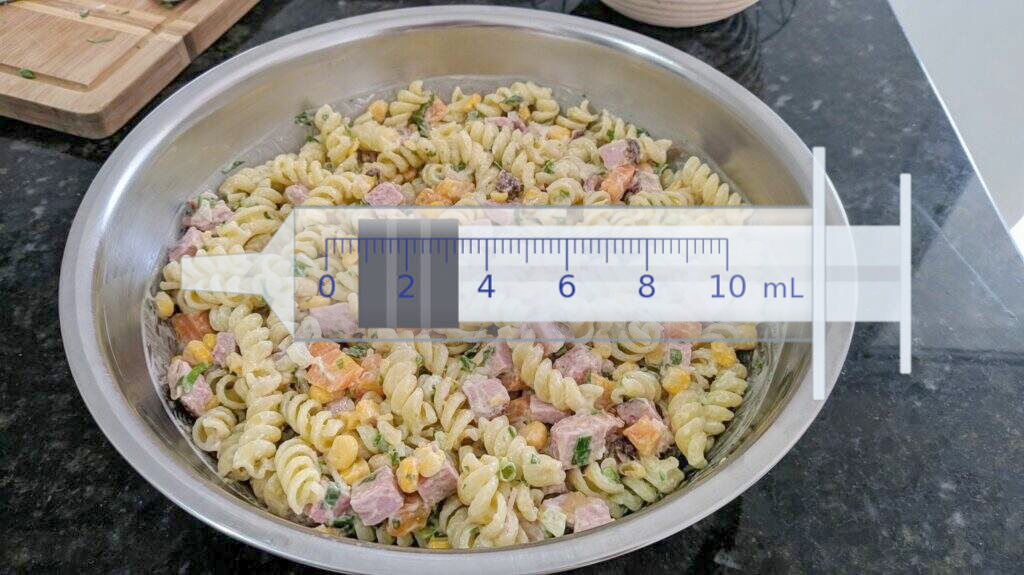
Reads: 0.8 (mL)
